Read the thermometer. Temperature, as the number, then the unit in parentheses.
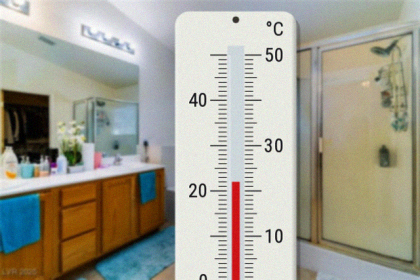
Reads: 22 (°C)
